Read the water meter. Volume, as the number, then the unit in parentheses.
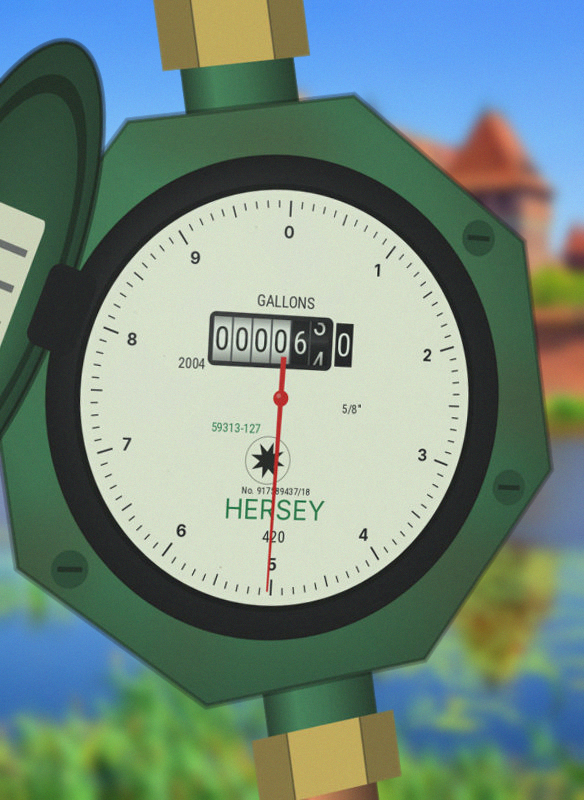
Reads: 635.0 (gal)
